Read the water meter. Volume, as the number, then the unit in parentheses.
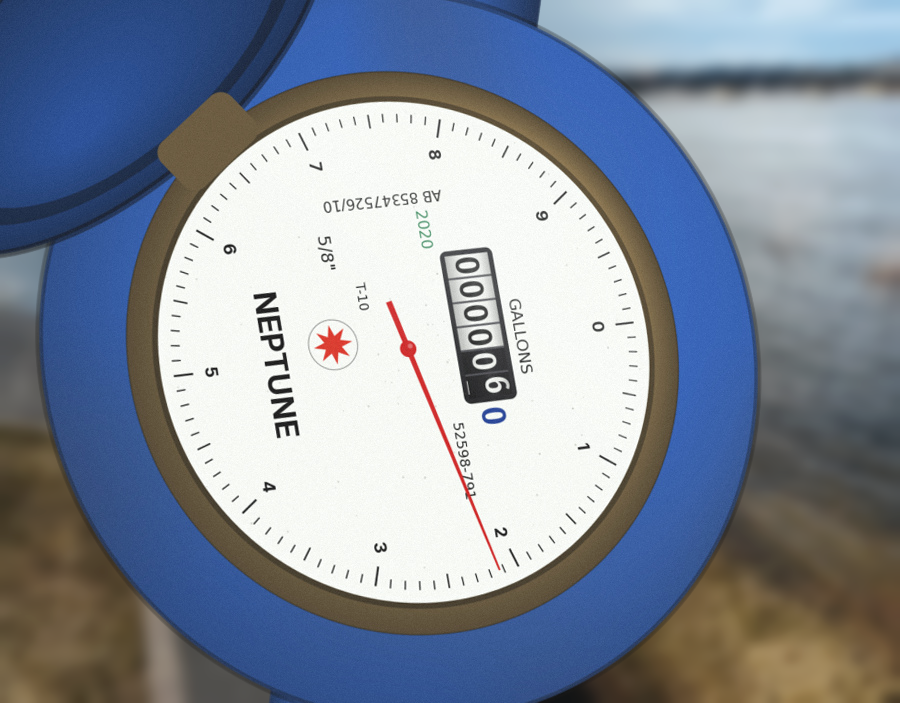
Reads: 62.1 (gal)
